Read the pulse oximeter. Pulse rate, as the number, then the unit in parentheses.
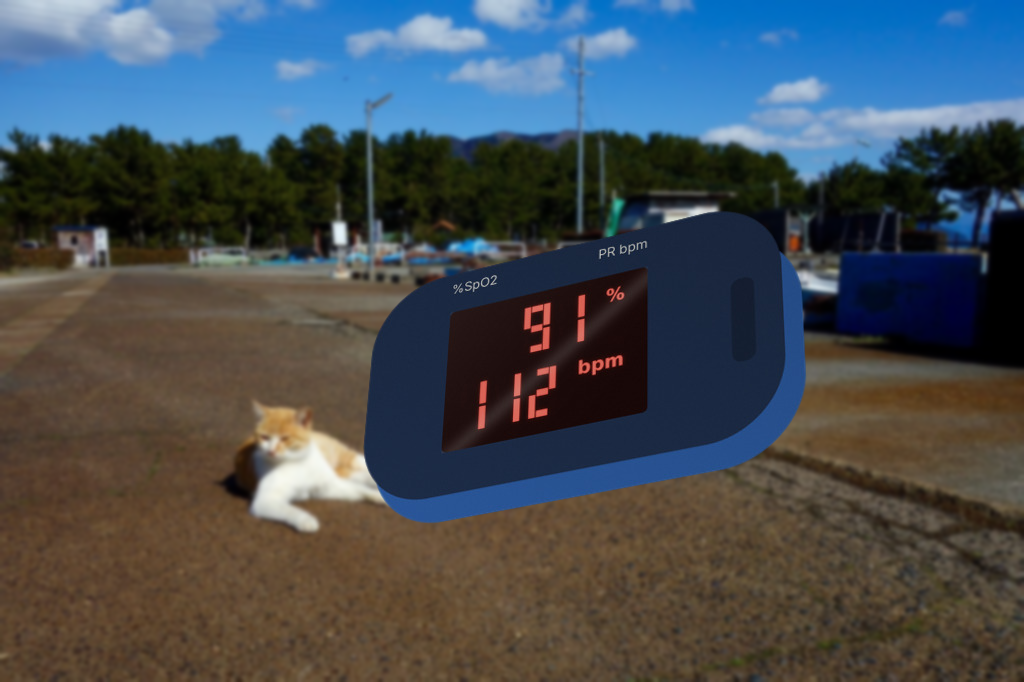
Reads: 112 (bpm)
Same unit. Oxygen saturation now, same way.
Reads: 91 (%)
